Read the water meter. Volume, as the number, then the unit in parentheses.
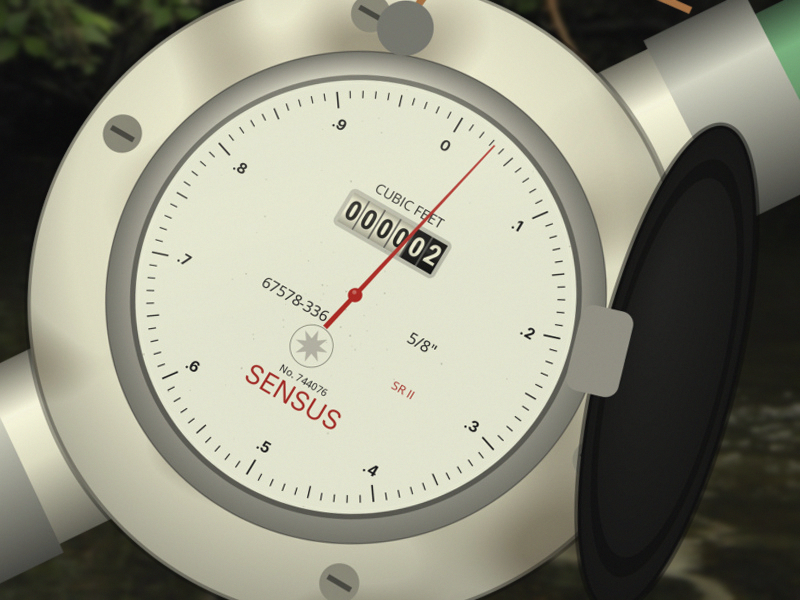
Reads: 2.03 (ft³)
